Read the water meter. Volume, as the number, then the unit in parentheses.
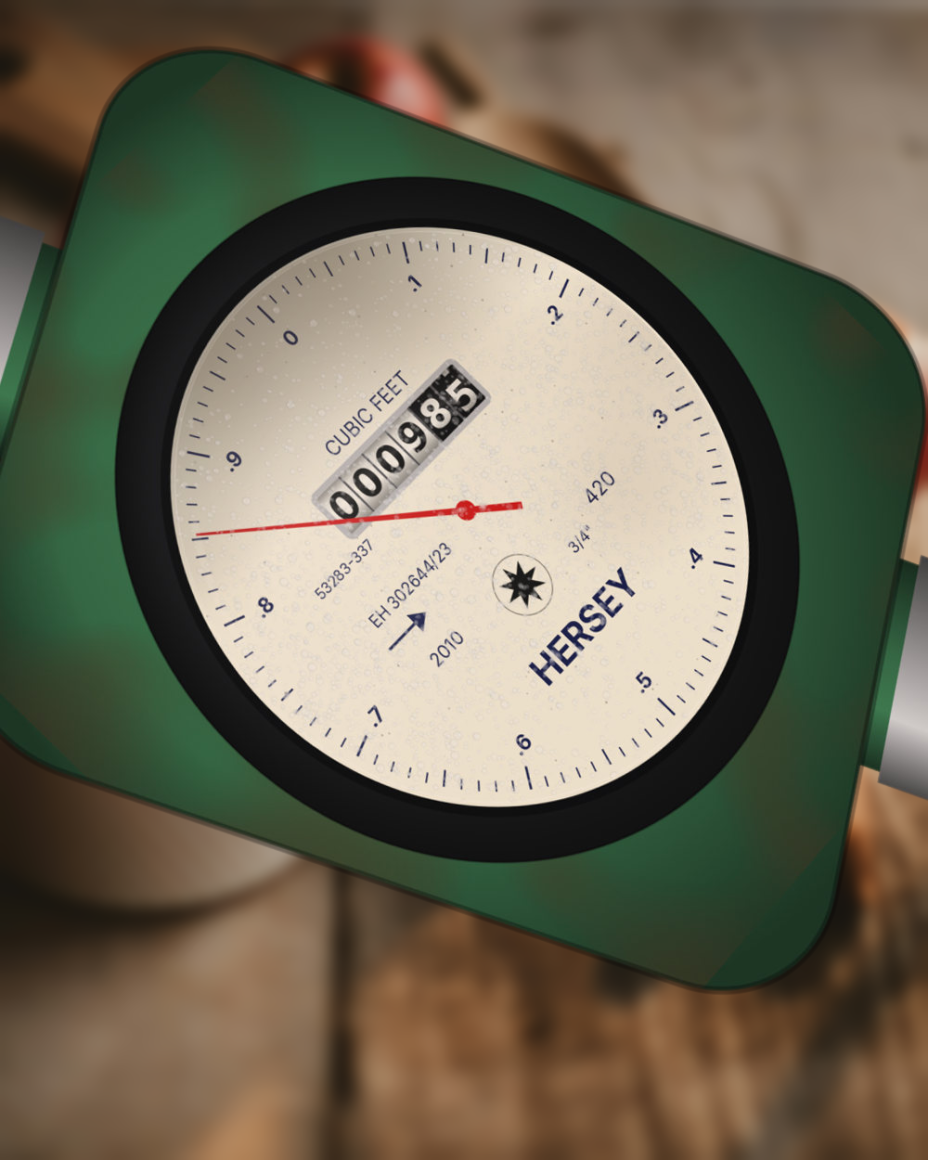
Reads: 984.85 (ft³)
